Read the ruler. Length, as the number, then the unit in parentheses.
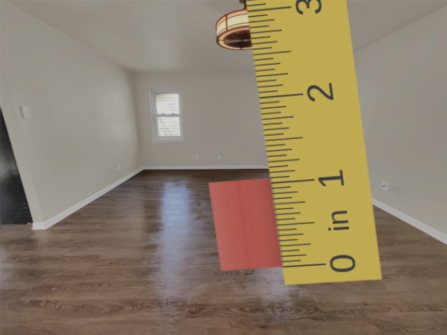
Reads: 1.0625 (in)
